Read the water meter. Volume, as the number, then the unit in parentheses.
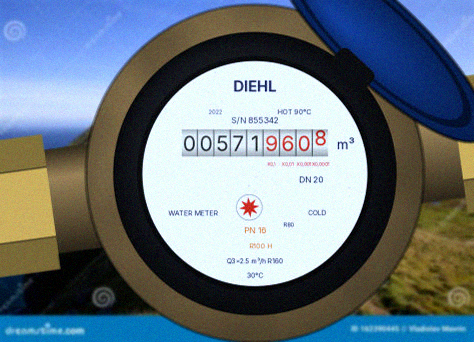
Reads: 571.9608 (m³)
